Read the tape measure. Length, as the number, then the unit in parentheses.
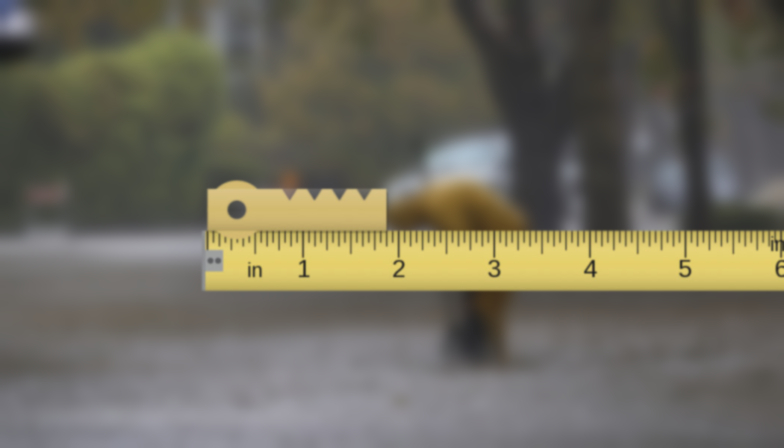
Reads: 1.875 (in)
